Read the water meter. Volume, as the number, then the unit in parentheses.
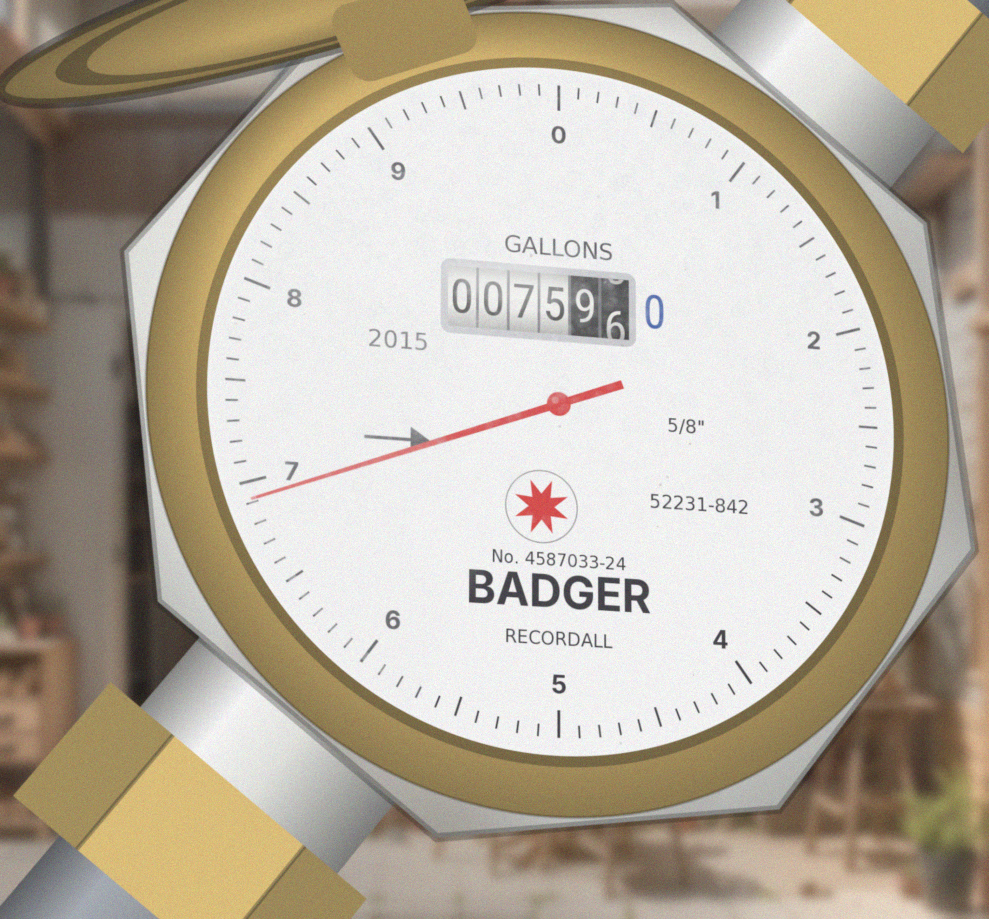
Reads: 75956.9 (gal)
